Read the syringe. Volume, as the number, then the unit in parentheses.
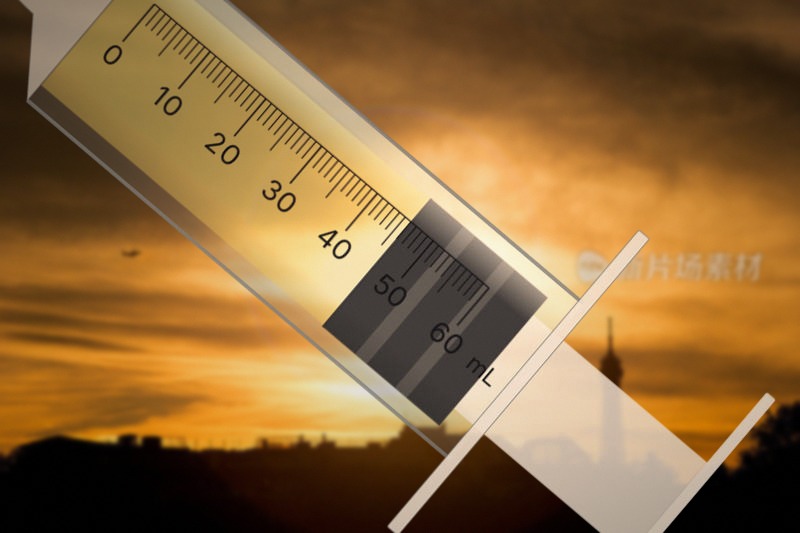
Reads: 46 (mL)
